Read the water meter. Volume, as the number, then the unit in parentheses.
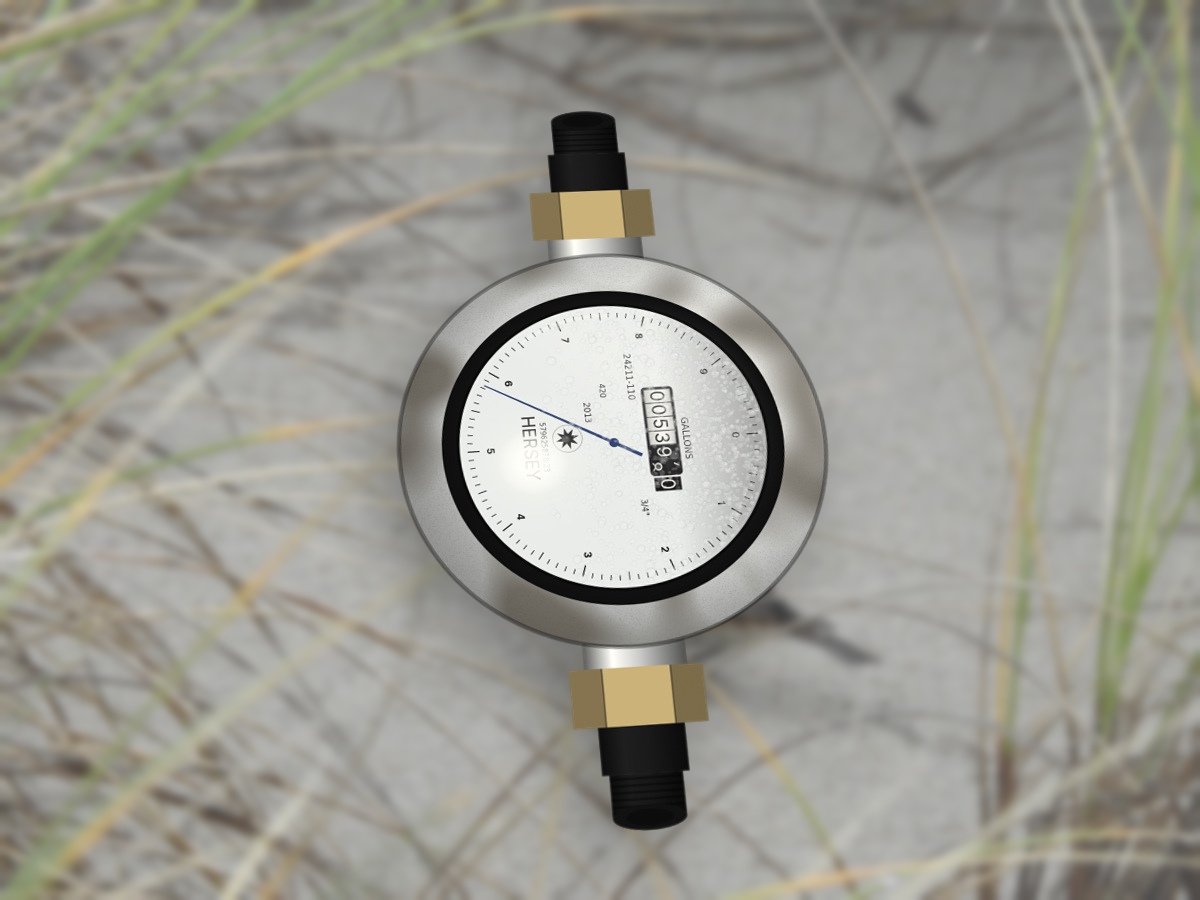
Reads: 53975.8 (gal)
